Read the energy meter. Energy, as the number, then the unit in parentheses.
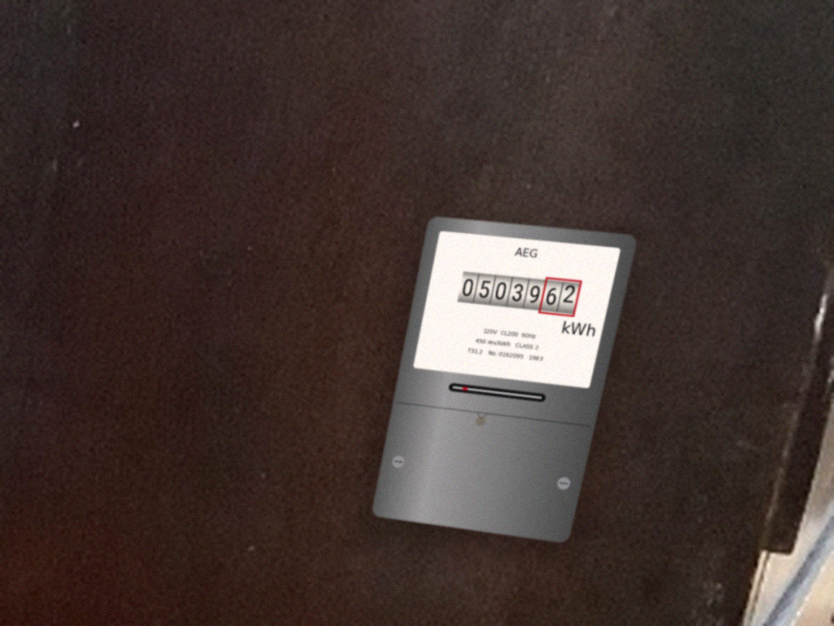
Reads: 5039.62 (kWh)
